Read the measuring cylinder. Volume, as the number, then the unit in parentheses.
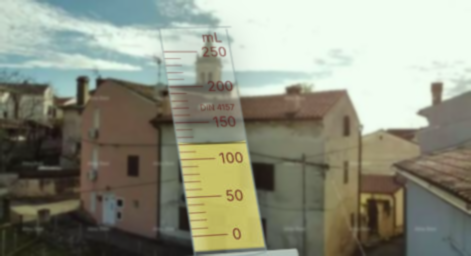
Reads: 120 (mL)
